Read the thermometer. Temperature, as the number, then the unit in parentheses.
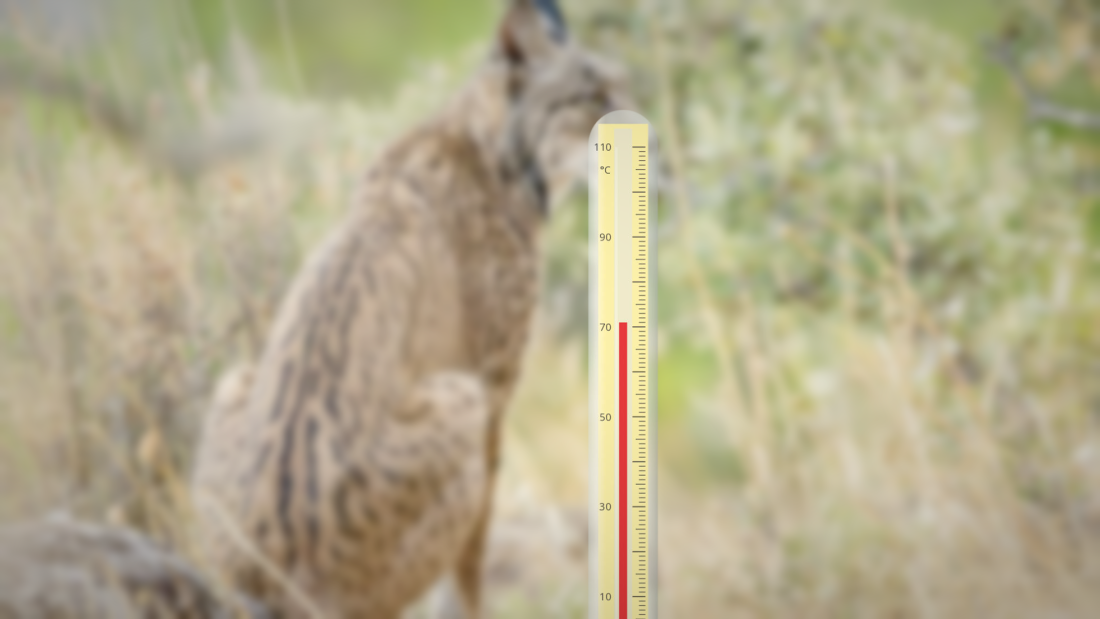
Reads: 71 (°C)
